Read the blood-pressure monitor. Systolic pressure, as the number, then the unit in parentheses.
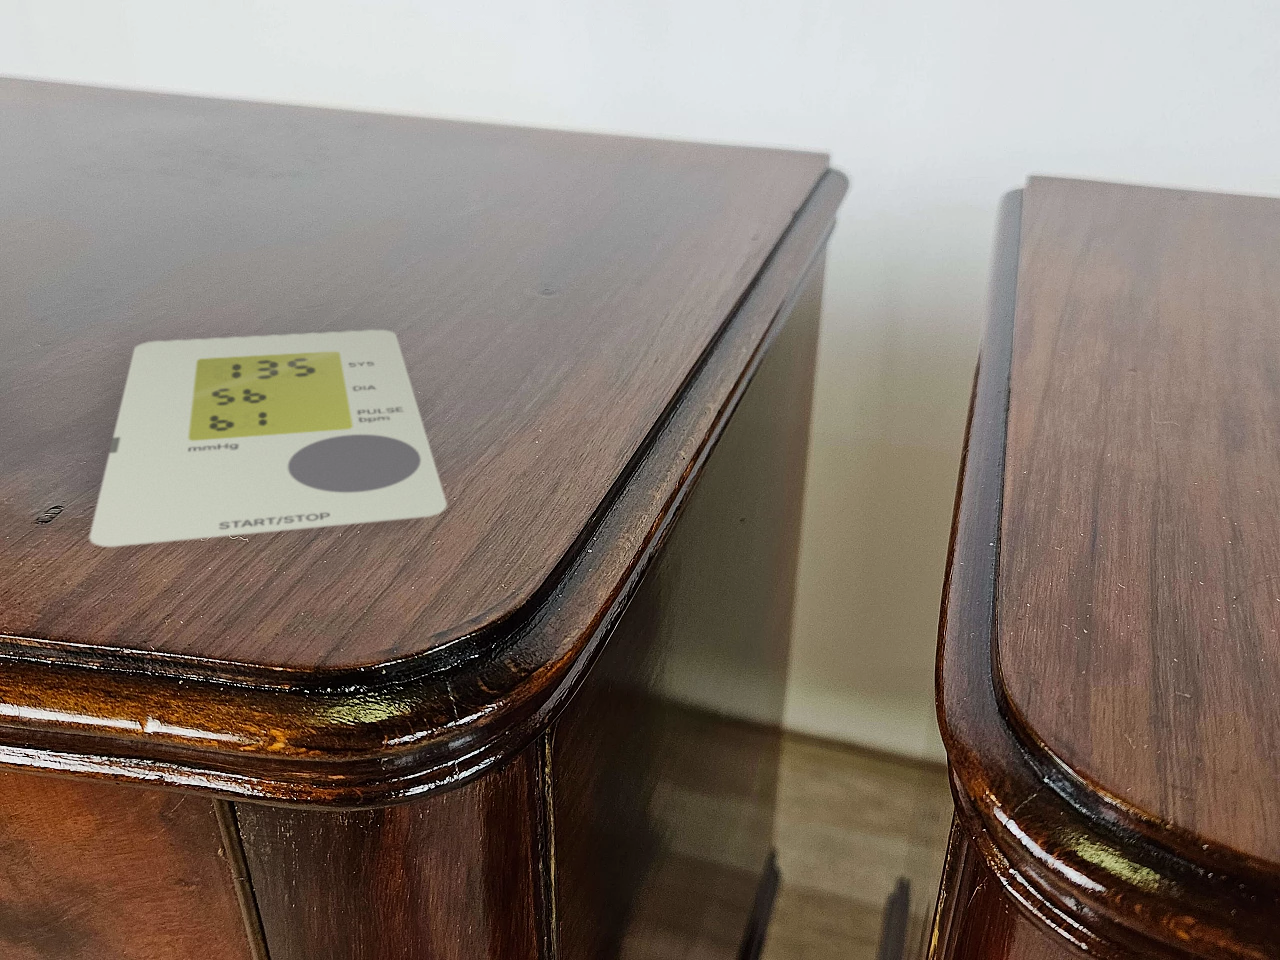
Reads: 135 (mmHg)
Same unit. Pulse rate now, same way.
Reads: 61 (bpm)
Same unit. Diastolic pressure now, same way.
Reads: 56 (mmHg)
